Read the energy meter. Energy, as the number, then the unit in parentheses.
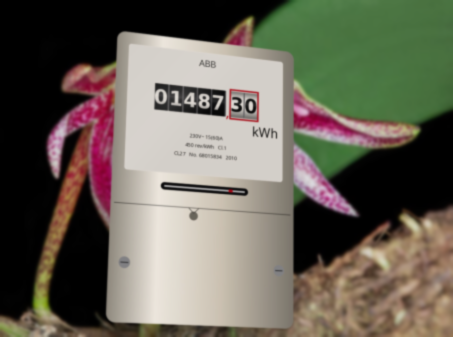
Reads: 1487.30 (kWh)
